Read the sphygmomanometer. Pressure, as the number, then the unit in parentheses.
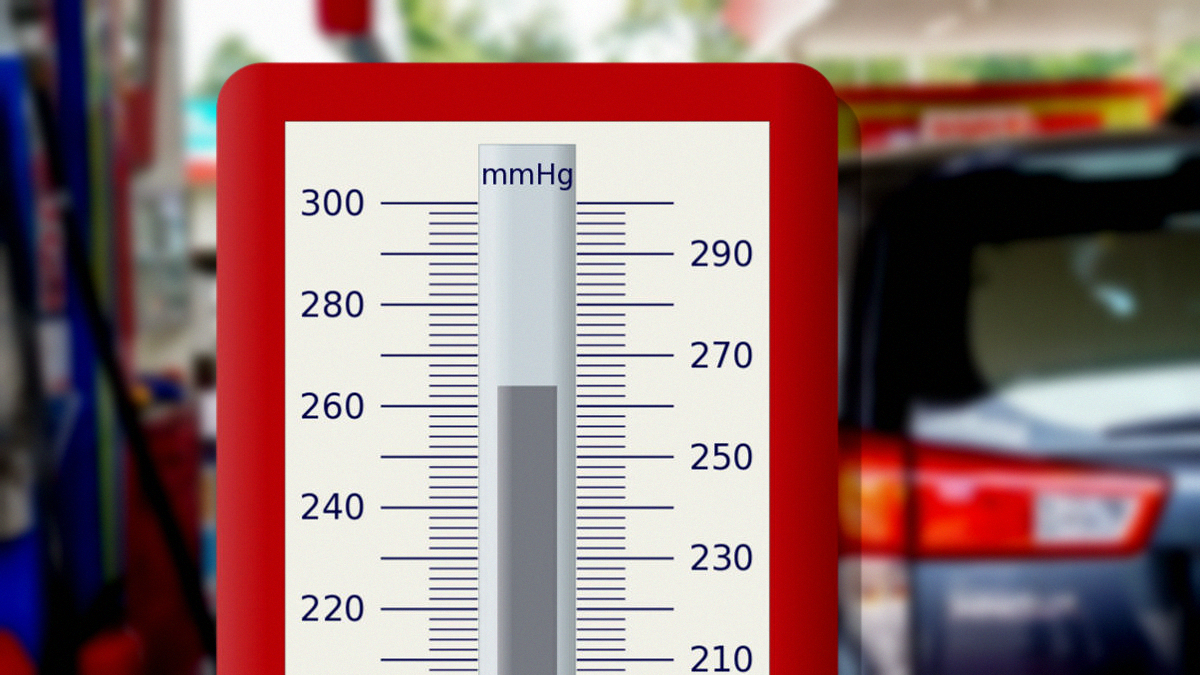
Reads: 264 (mmHg)
